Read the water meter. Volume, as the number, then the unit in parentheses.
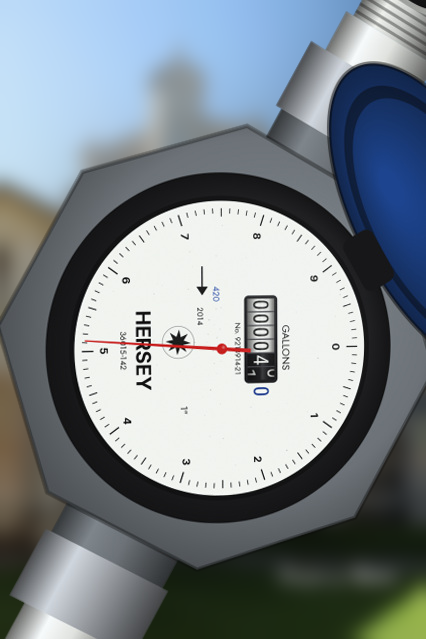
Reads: 405.1 (gal)
